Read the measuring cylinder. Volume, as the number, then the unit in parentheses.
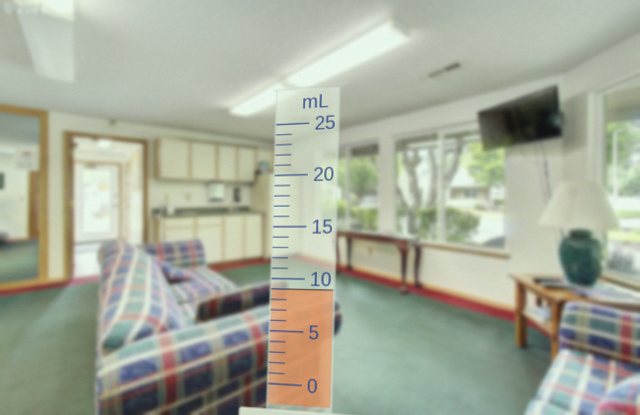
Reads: 9 (mL)
